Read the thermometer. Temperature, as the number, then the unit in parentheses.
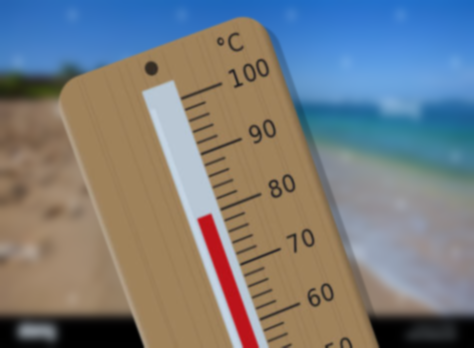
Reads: 80 (°C)
